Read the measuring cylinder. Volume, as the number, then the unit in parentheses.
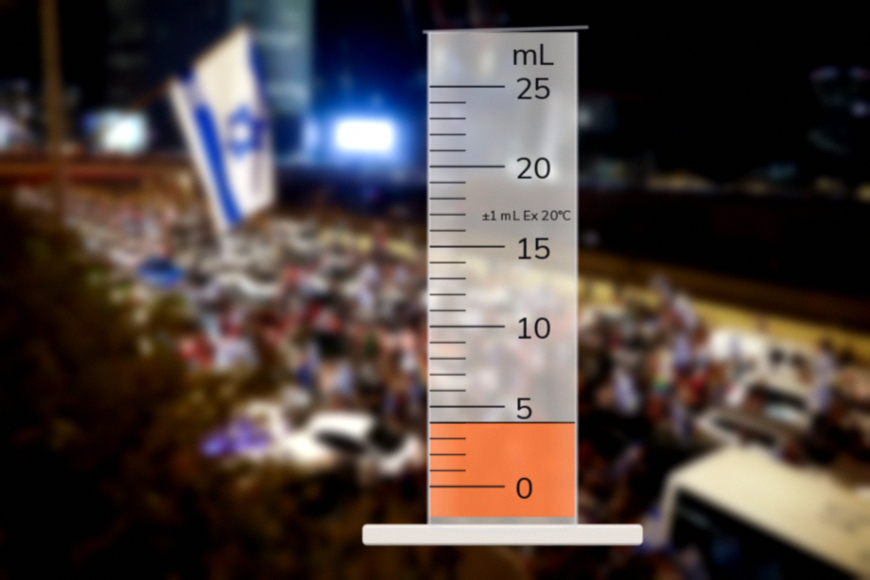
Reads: 4 (mL)
